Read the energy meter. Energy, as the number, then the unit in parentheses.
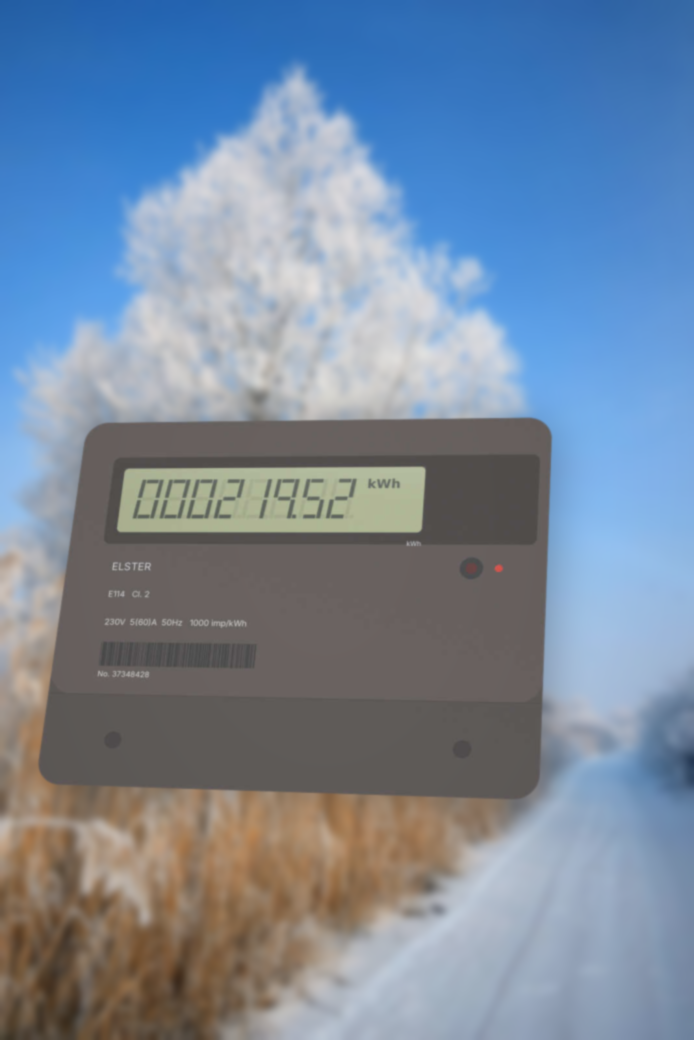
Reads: 219.52 (kWh)
